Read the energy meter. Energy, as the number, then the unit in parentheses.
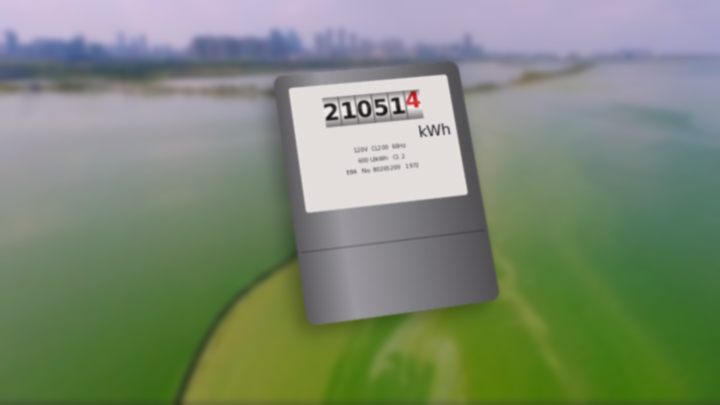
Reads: 21051.4 (kWh)
